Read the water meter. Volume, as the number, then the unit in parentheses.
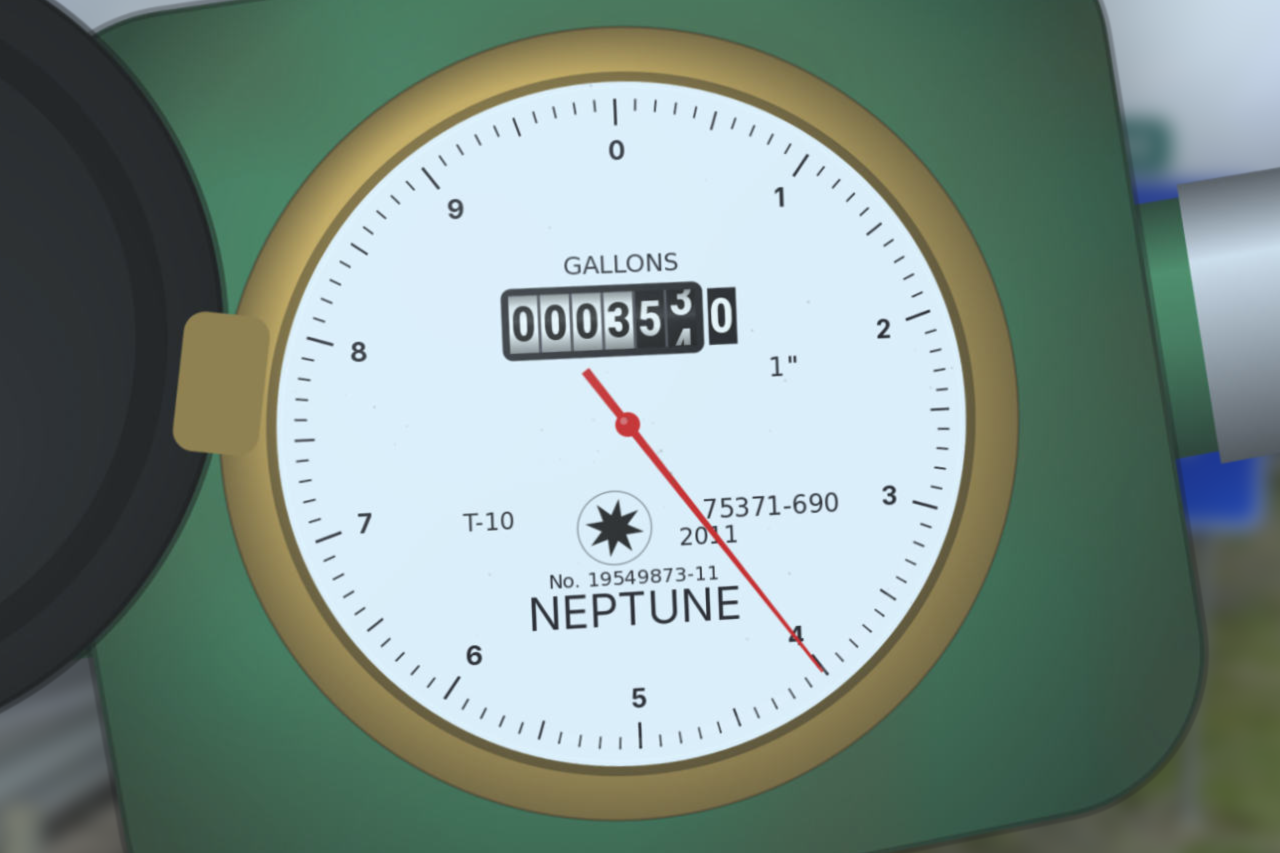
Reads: 3534.0 (gal)
